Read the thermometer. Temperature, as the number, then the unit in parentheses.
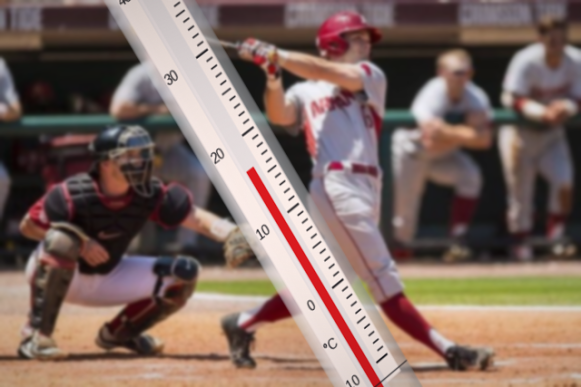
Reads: 16.5 (°C)
